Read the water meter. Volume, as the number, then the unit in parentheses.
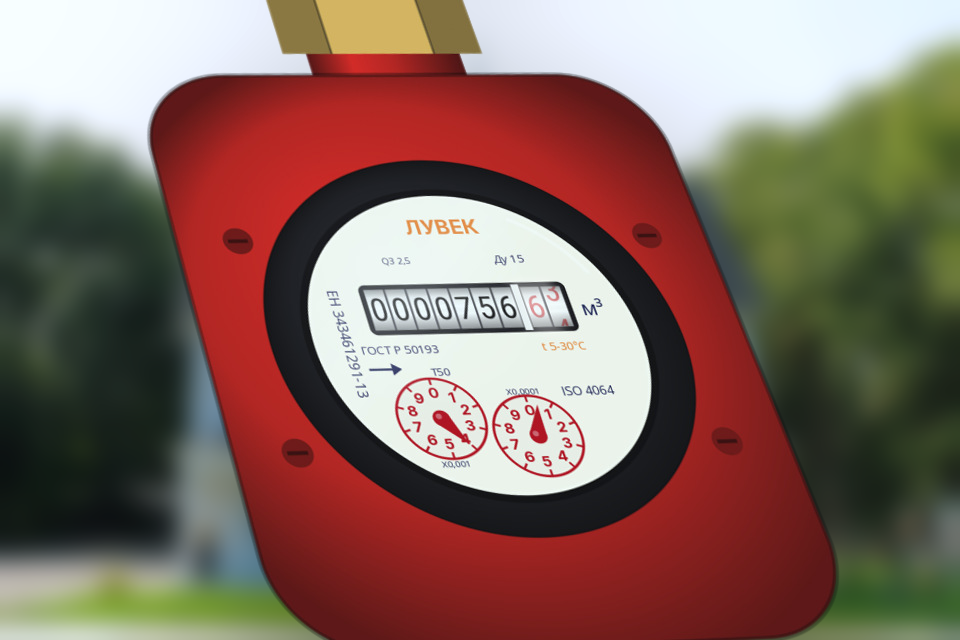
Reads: 756.6340 (m³)
